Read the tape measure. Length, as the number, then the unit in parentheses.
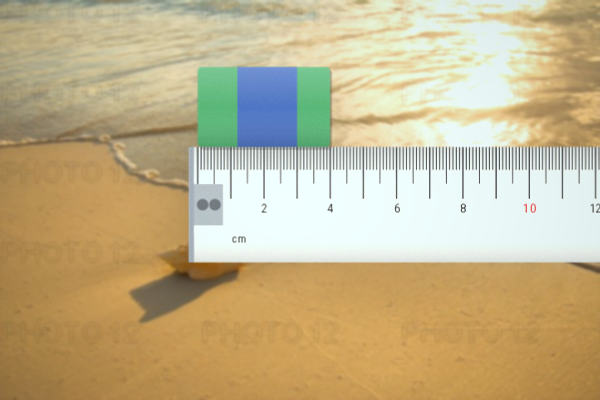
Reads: 4 (cm)
